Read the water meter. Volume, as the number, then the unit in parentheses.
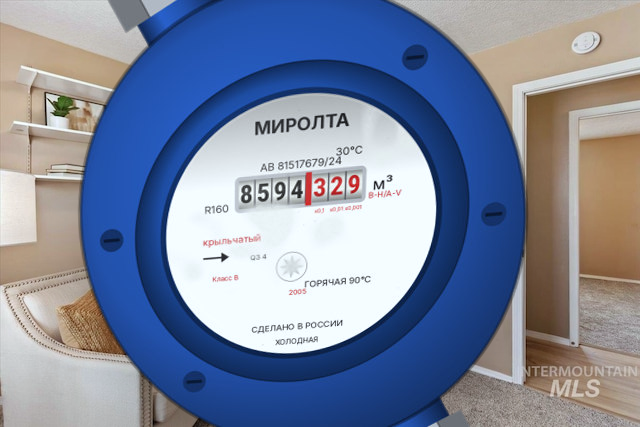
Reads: 8594.329 (m³)
